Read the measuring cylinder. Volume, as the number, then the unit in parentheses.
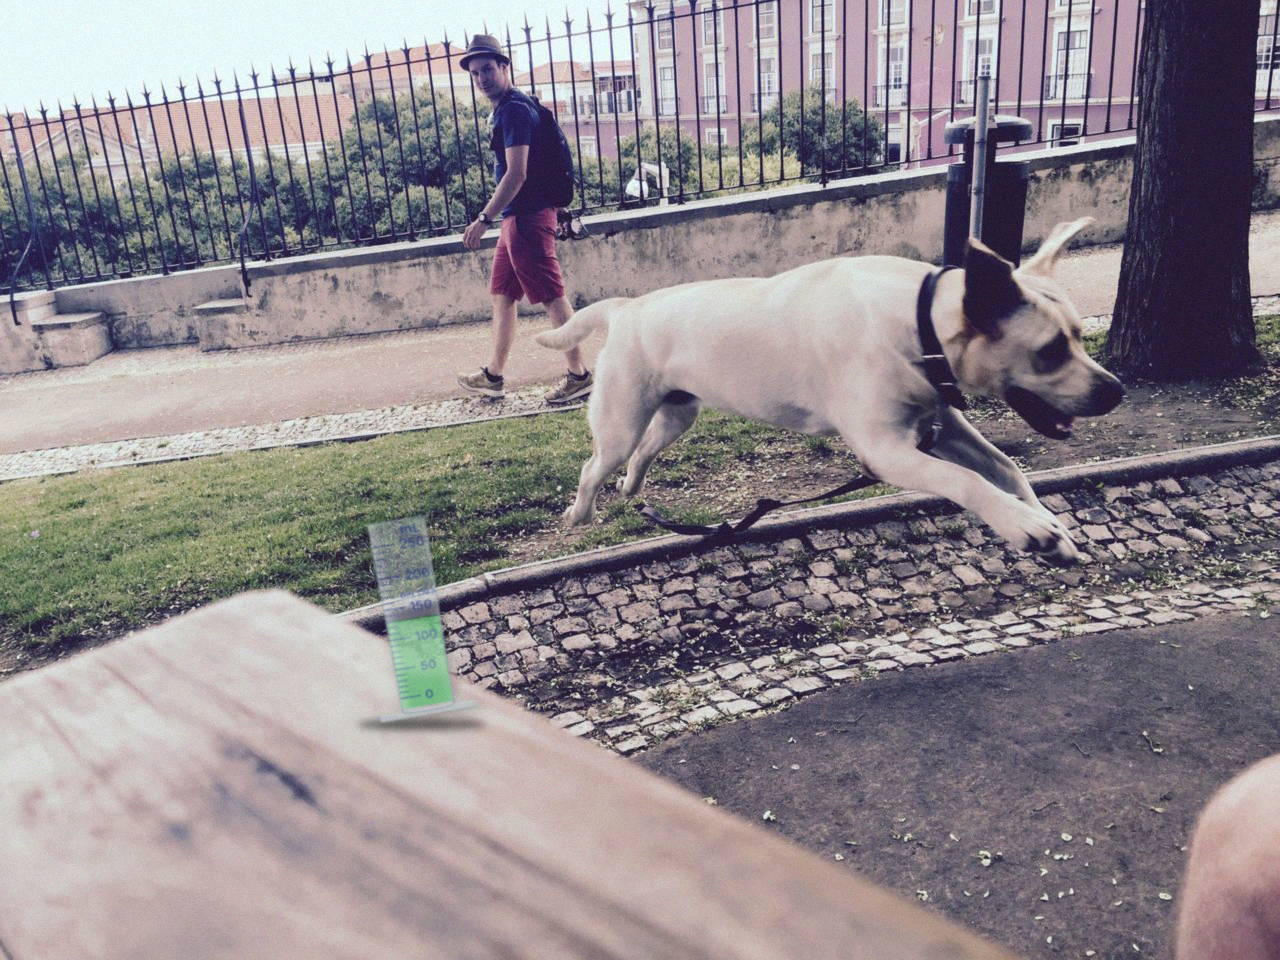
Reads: 130 (mL)
